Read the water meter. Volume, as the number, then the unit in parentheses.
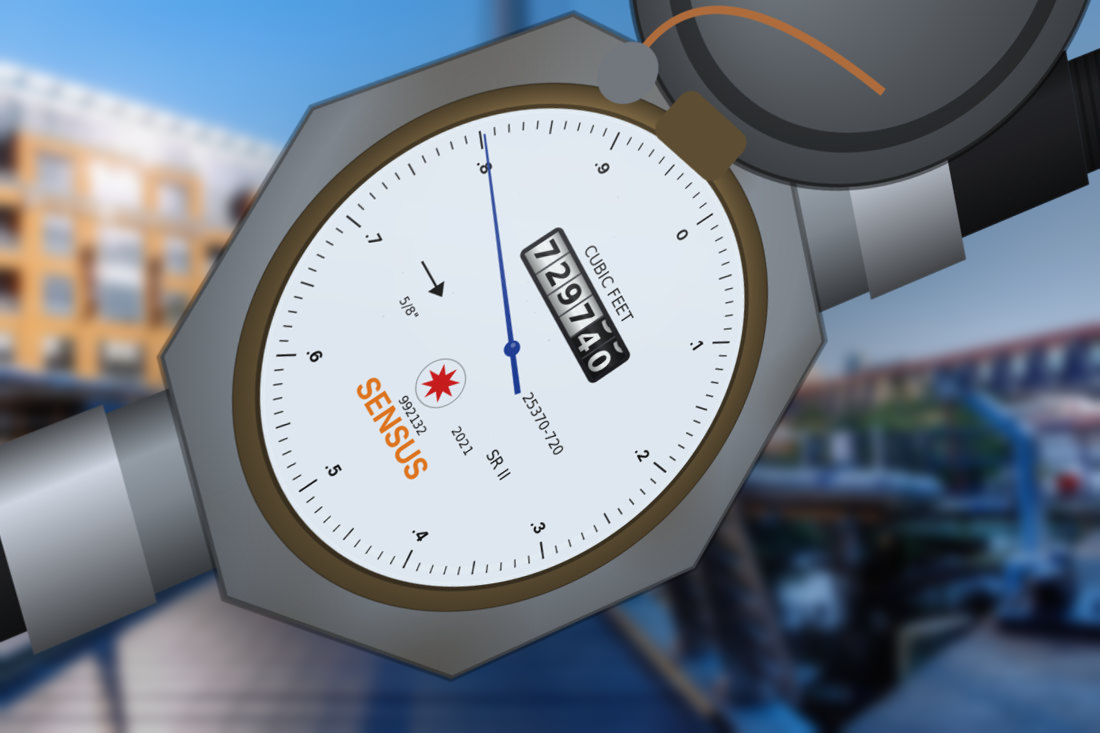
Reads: 729739.80 (ft³)
